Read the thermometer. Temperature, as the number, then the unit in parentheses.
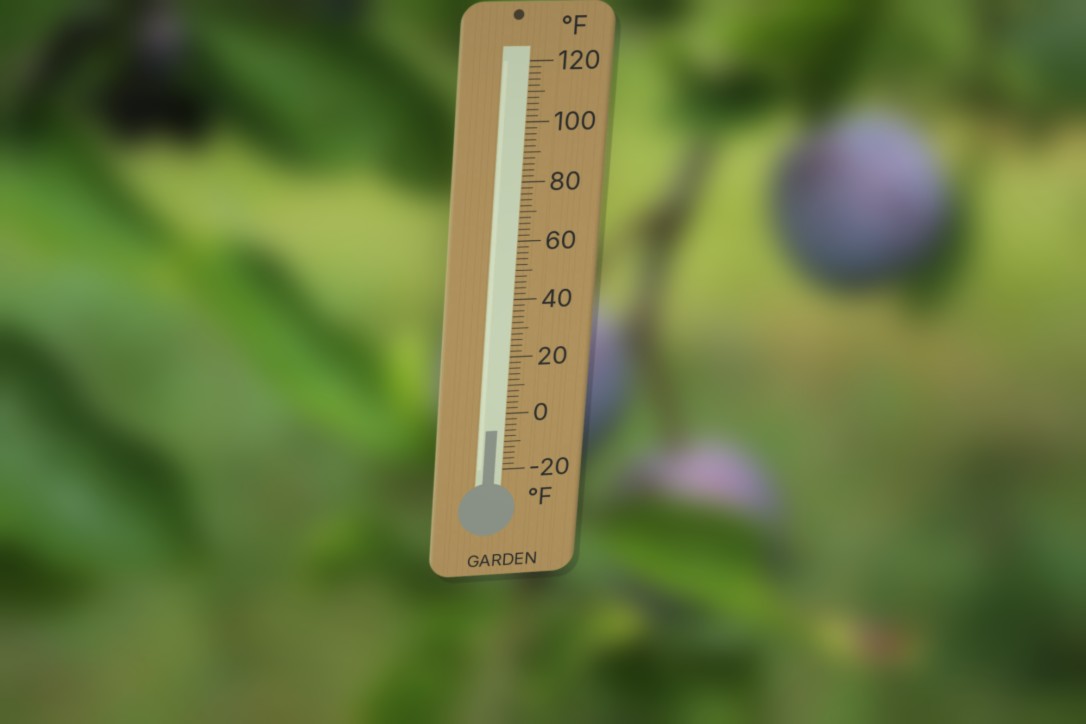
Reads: -6 (°F)
